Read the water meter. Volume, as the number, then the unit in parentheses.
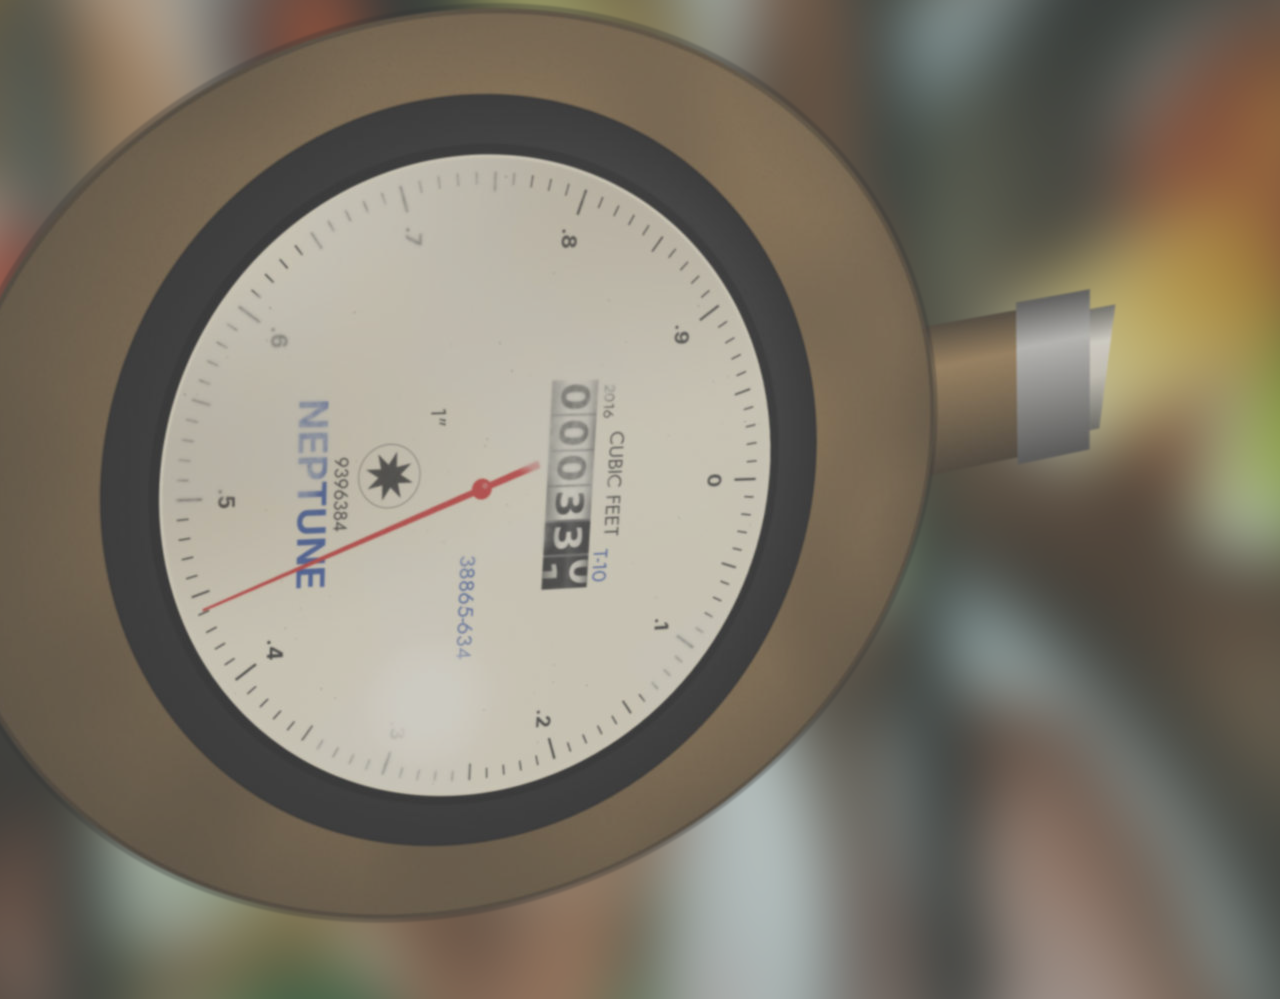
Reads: 330.44 (ft³)
